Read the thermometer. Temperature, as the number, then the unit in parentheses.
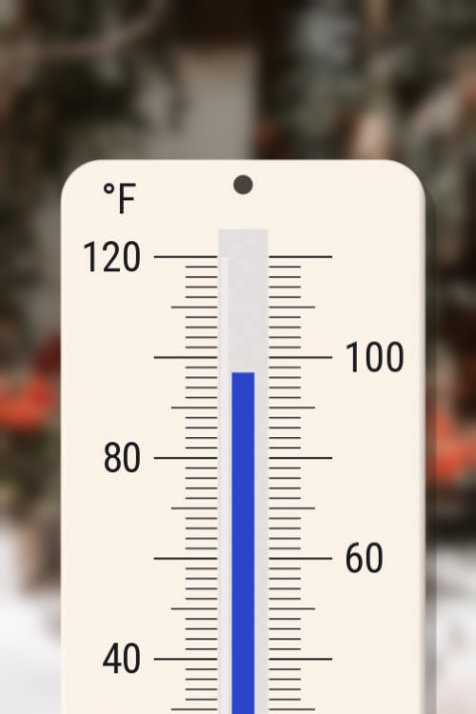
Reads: 97 (°F)
